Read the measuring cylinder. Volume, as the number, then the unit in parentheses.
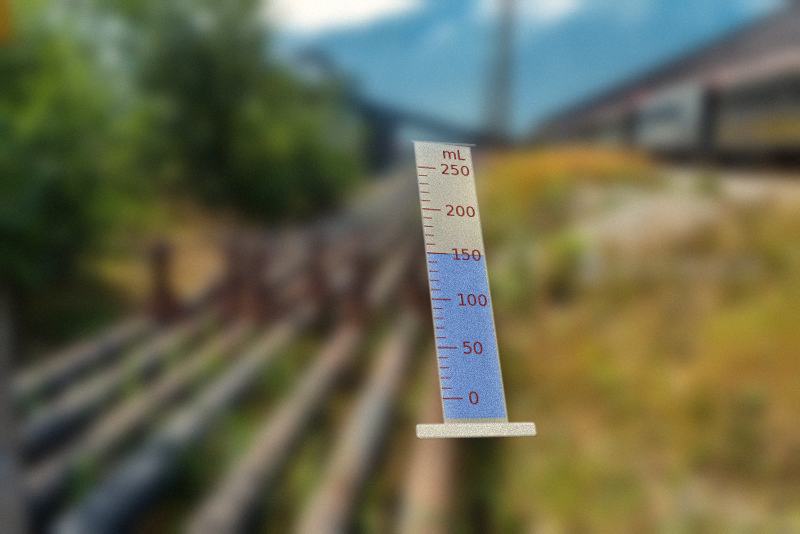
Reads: 150 (mL)
